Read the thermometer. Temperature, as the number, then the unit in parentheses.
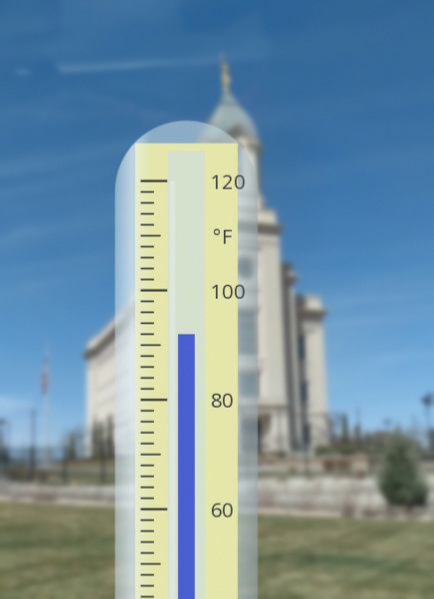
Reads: 92 (°F)
